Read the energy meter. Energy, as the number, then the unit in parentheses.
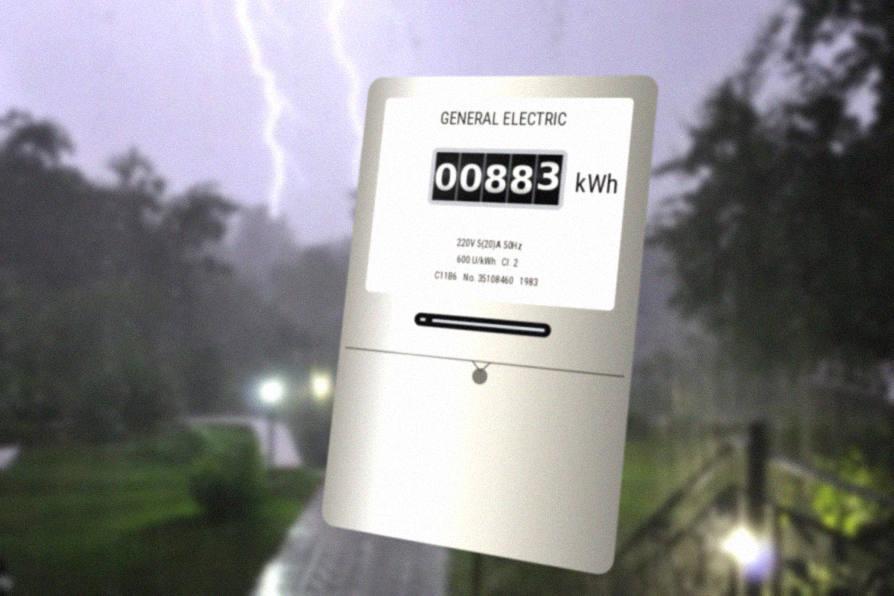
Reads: 883 (kWh)
